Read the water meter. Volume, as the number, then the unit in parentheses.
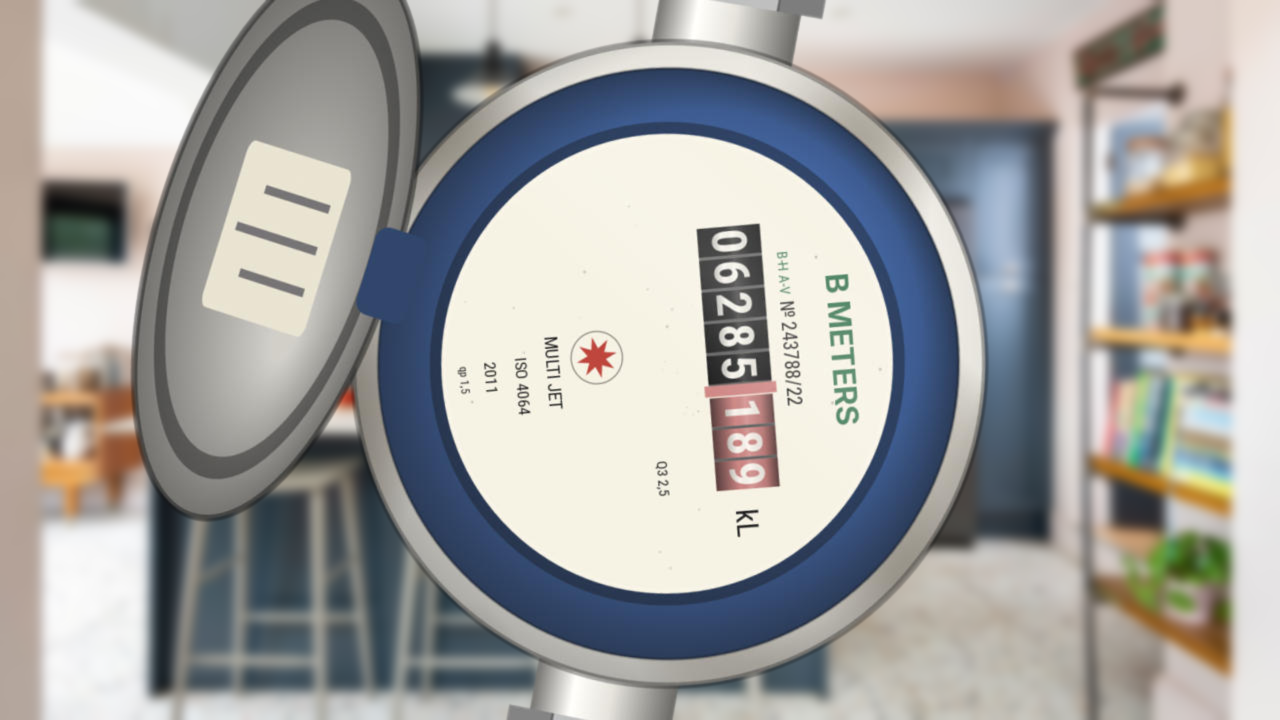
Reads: 6285.189 (kL)
